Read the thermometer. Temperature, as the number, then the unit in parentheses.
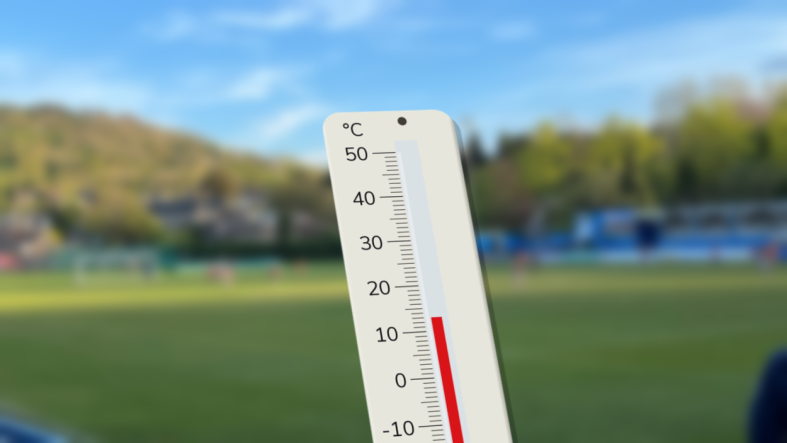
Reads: 13 (°C)
